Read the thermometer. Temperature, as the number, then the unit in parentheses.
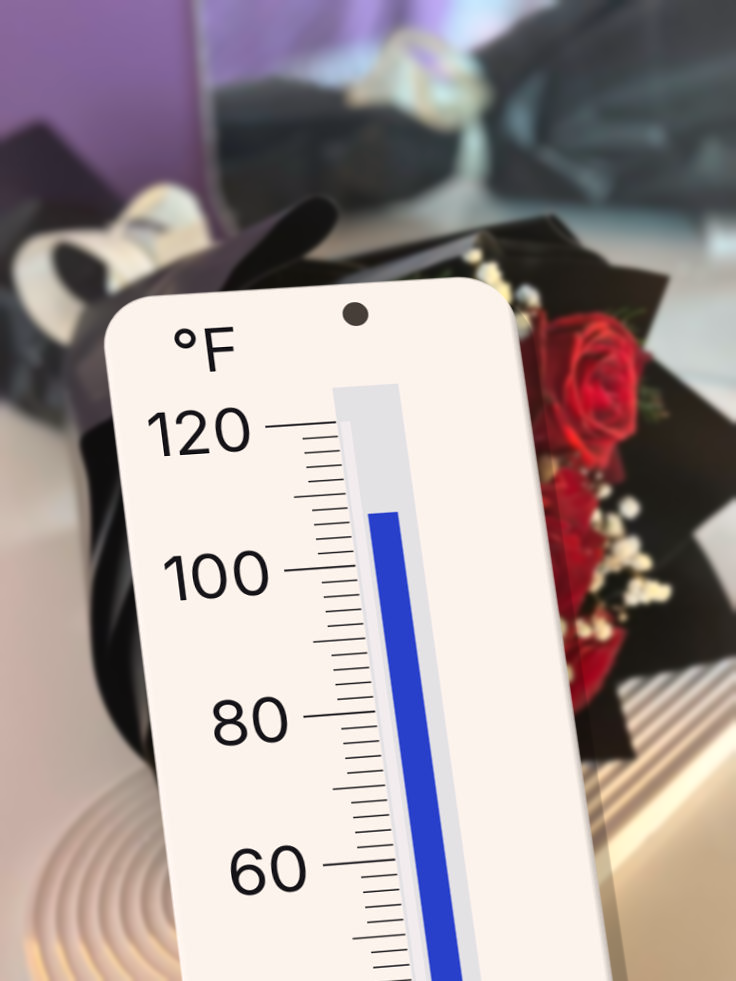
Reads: 107 (°F)
